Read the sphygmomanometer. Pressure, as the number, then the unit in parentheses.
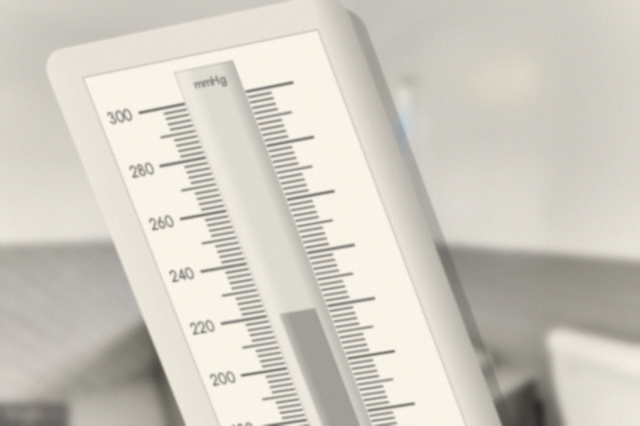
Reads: 220 (mmHg)
